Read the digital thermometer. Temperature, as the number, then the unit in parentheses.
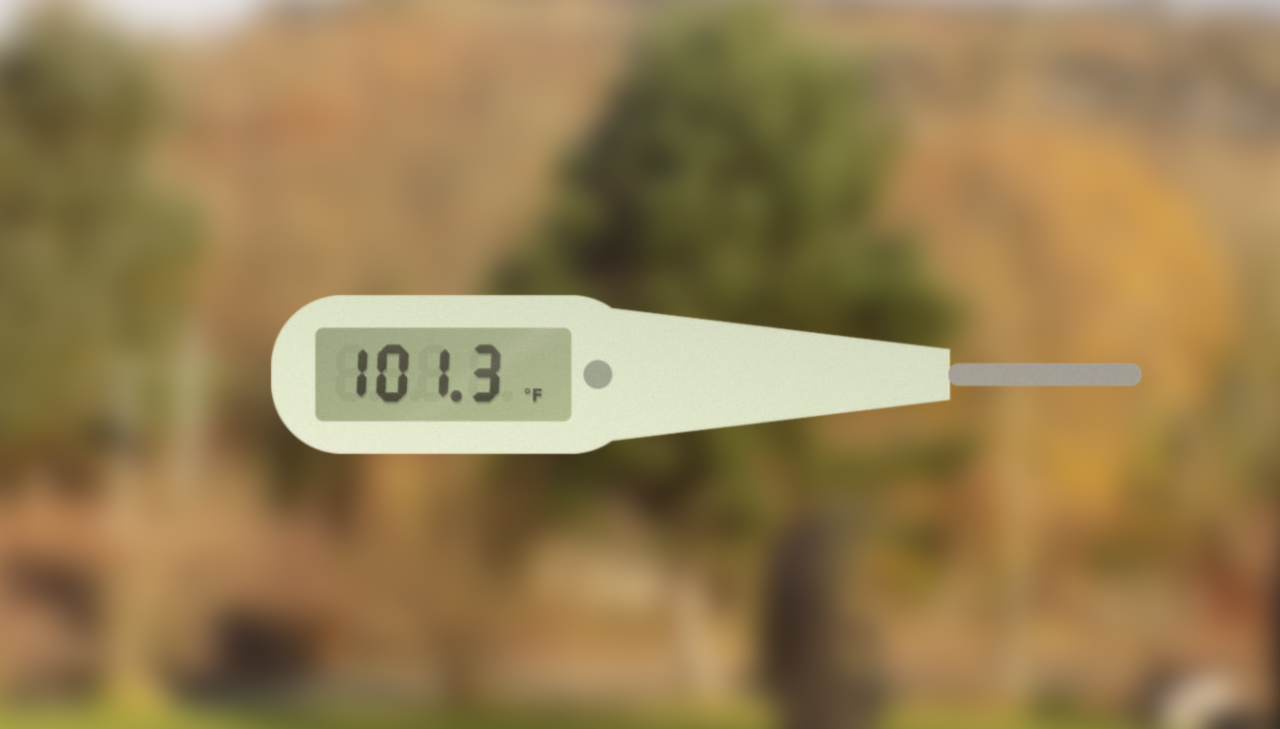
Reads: 101.3 (°F)
